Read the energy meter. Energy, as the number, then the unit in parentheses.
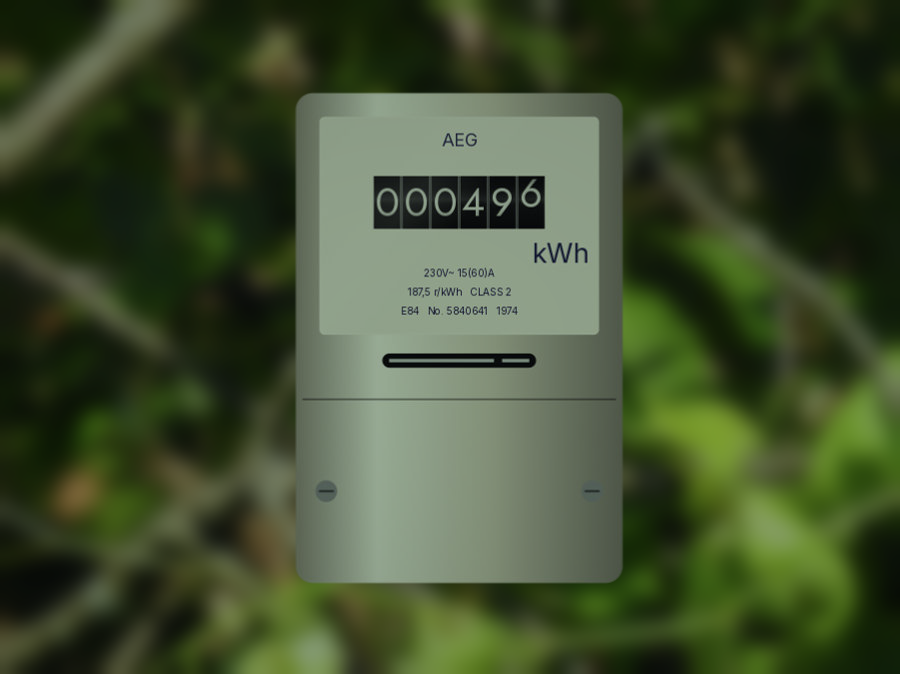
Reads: 496 (kWh)
